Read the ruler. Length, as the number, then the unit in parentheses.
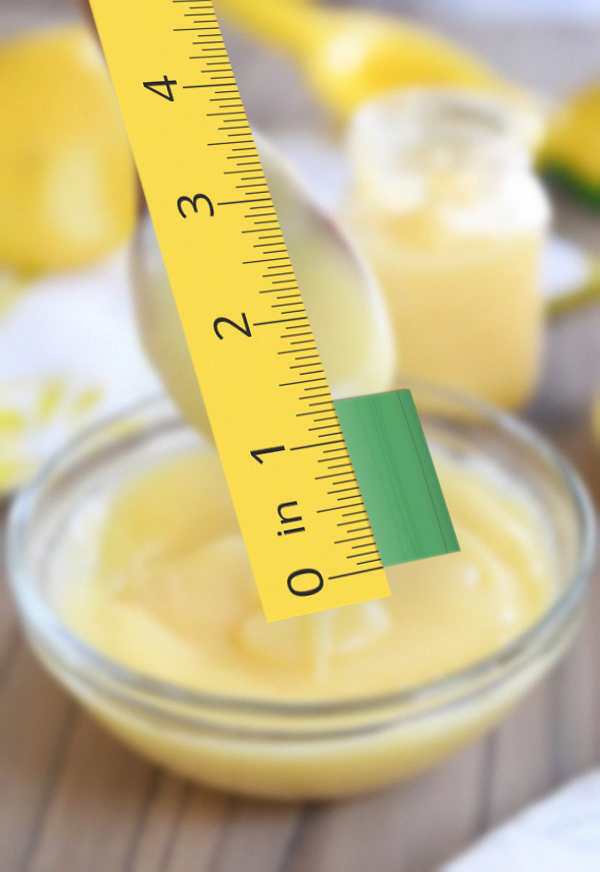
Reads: 1.3125 (in)
